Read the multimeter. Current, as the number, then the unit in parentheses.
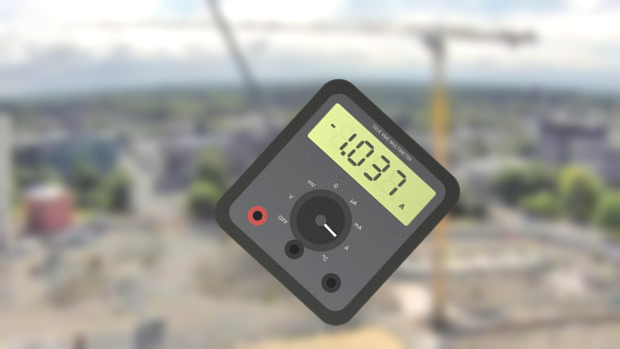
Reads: -1.037 (A)
